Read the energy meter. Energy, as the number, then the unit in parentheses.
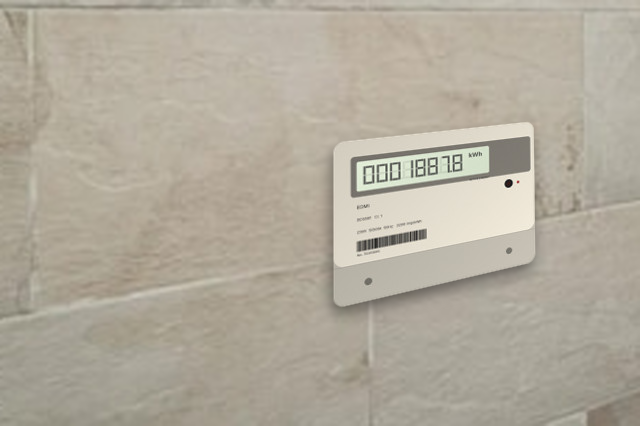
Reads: 1887.8 (kWh)
